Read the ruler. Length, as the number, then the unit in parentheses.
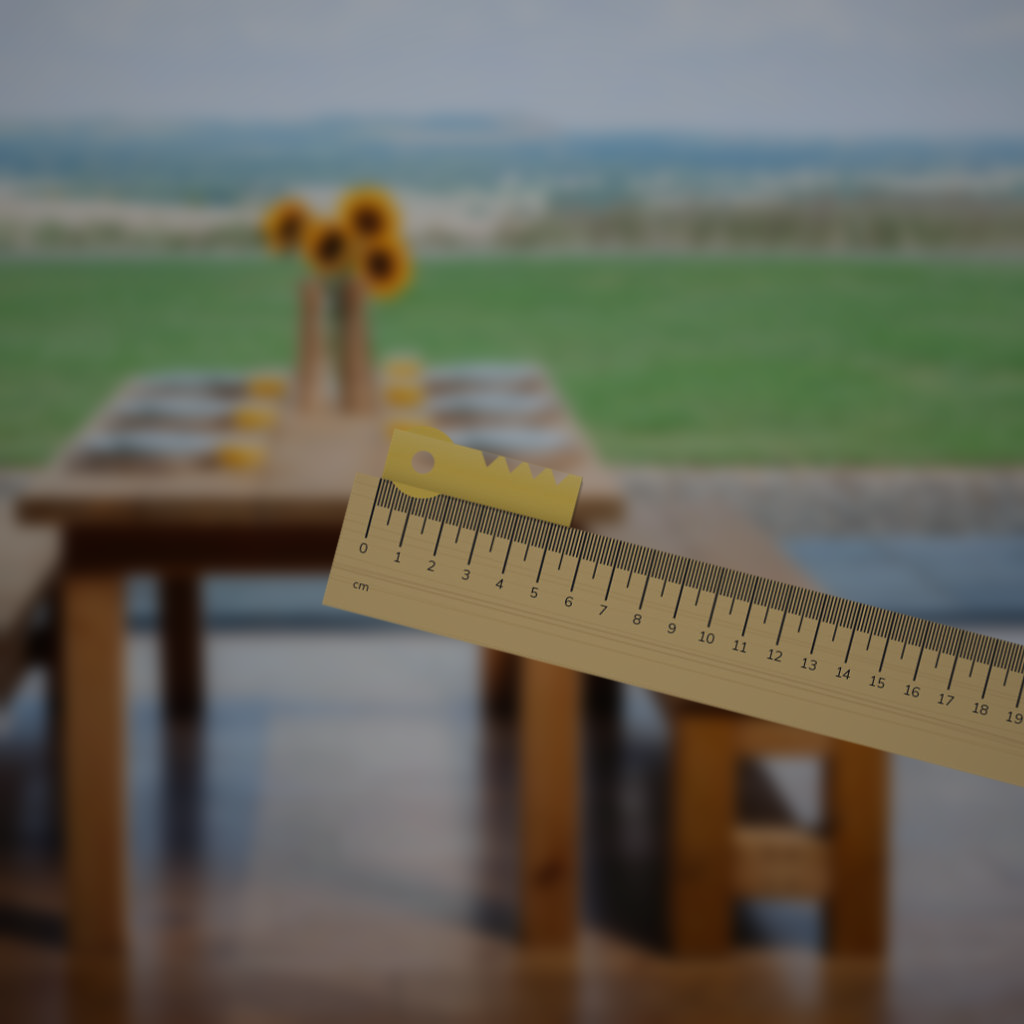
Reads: 5.5 (cm)
